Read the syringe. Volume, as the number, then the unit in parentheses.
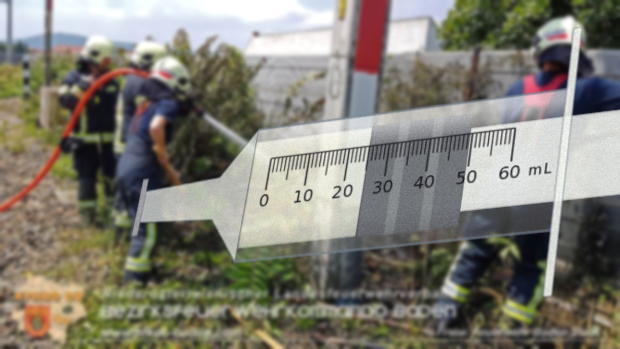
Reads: 25 (mL)
